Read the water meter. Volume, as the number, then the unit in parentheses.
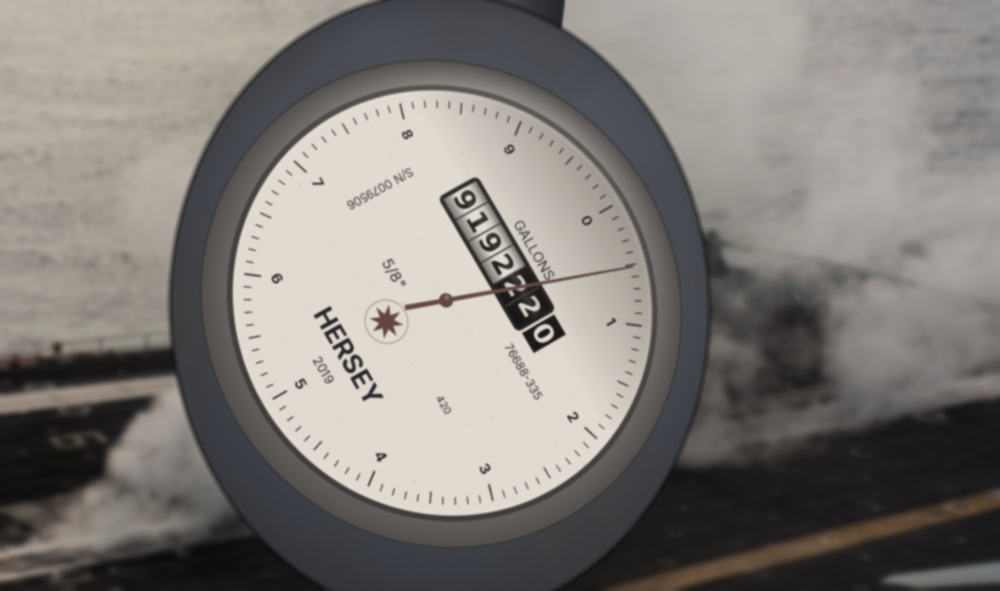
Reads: 9192220.5 (gal)
